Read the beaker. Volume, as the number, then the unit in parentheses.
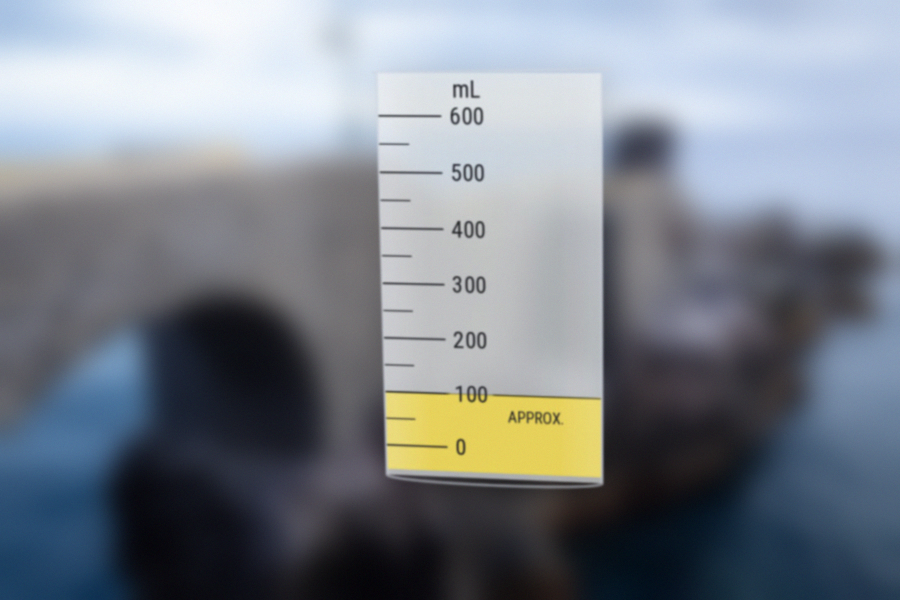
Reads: 100 (mL)
